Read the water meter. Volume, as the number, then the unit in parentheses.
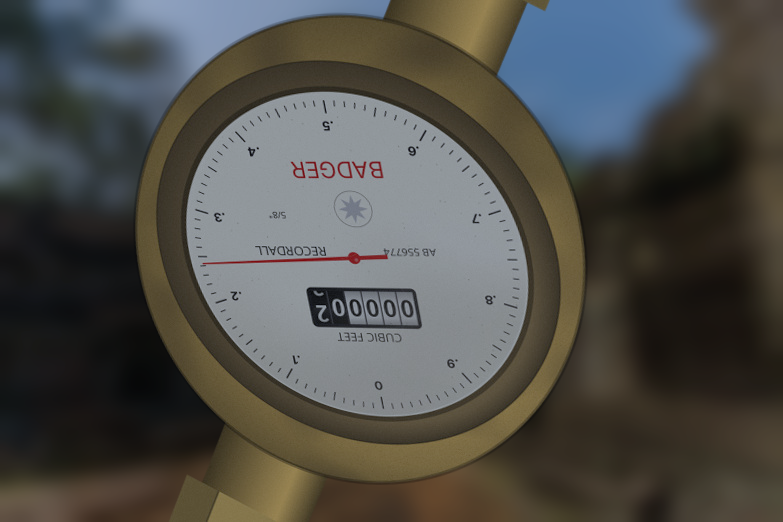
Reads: 2.24 (ft³)
